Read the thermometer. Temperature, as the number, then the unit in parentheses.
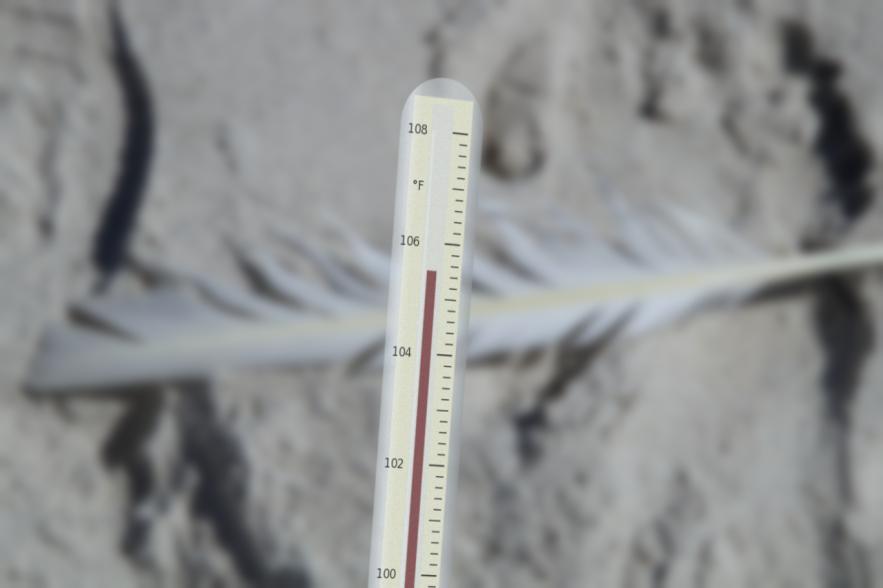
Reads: 105.5 (°F)
